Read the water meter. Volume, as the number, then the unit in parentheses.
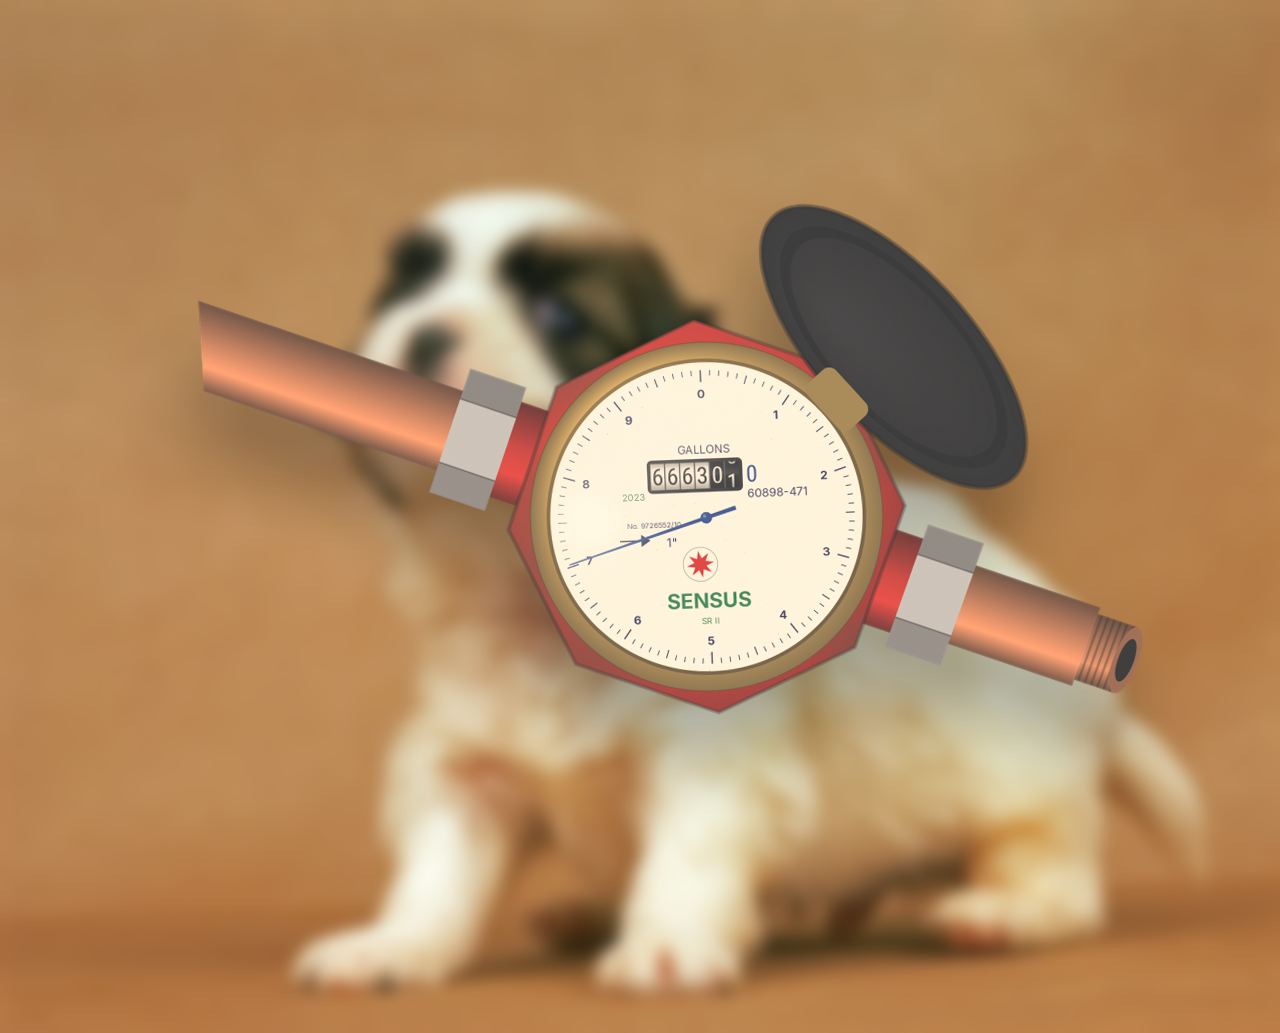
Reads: 6663007.0 (gal)
